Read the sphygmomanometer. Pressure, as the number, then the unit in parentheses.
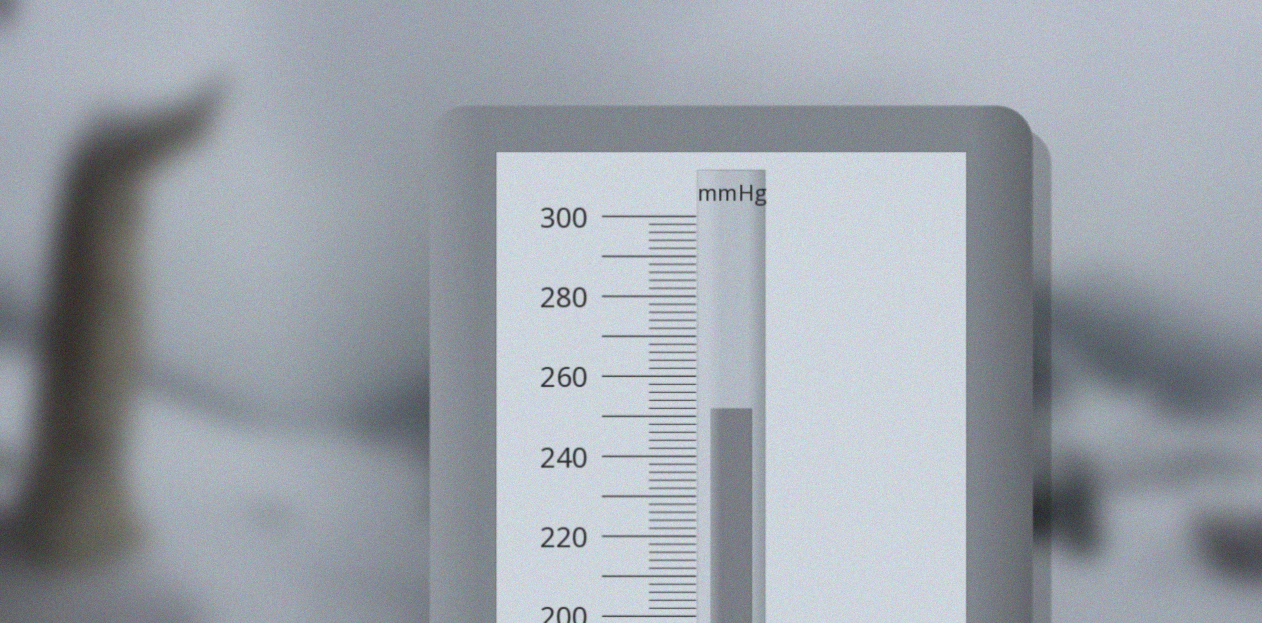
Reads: 252 (mmHg)
